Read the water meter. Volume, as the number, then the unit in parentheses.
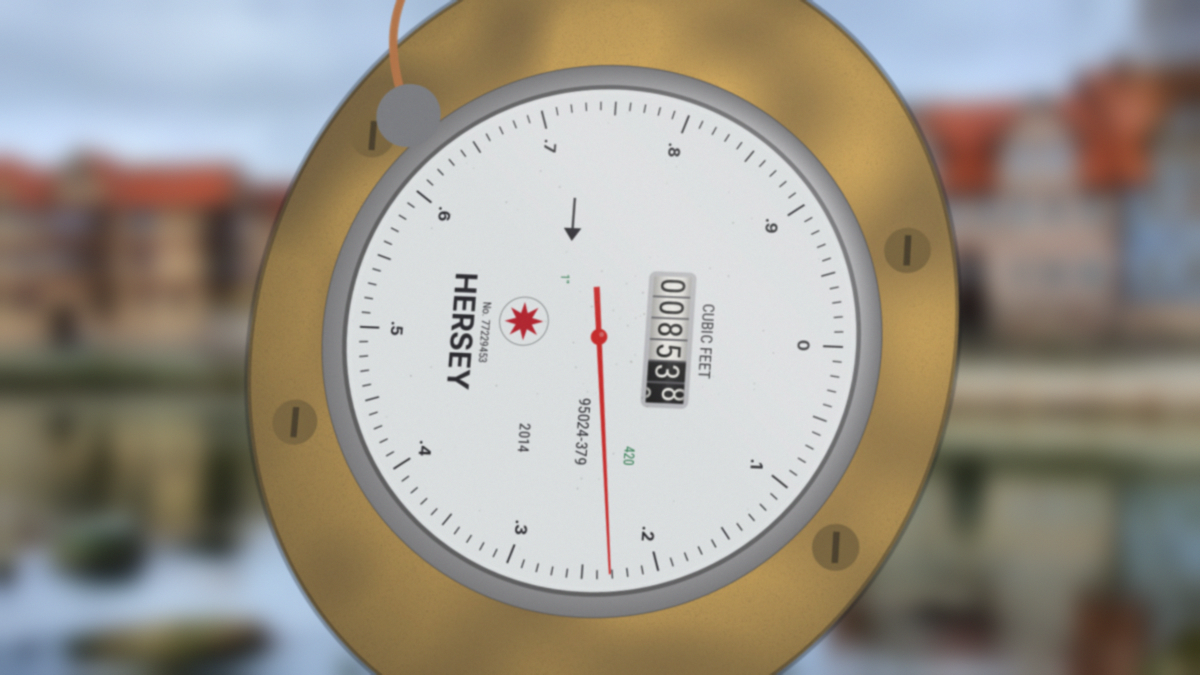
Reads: 8538.23 (ft³)
